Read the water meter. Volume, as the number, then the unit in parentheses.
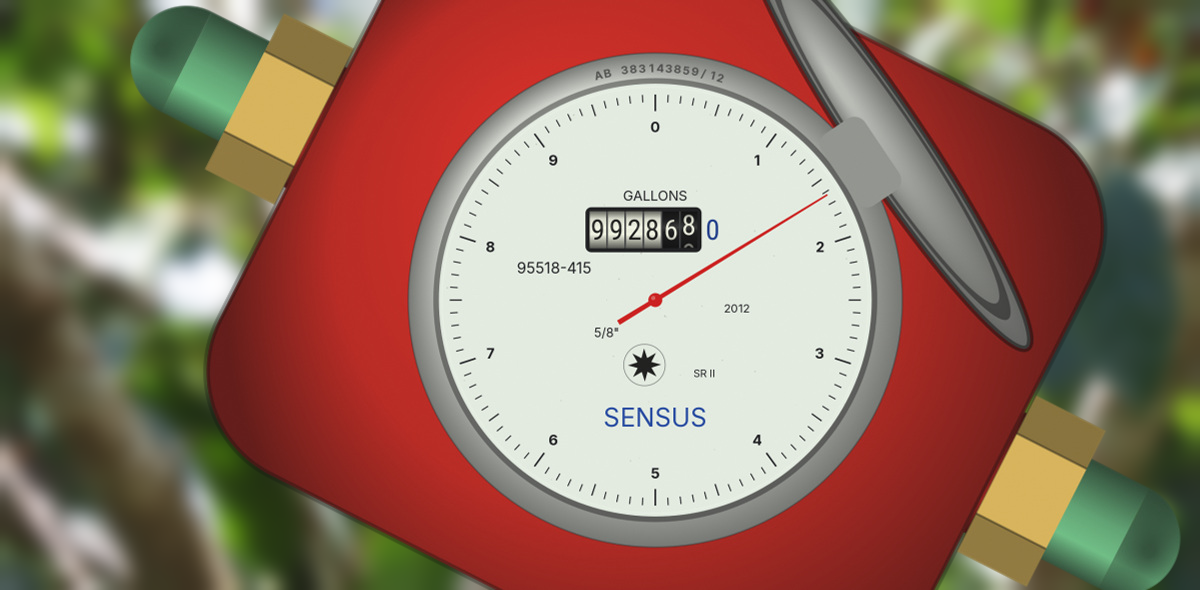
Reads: 9928681.6 (gal)
